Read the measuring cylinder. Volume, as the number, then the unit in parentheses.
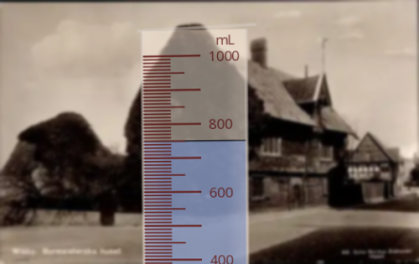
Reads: 750 (mL)
